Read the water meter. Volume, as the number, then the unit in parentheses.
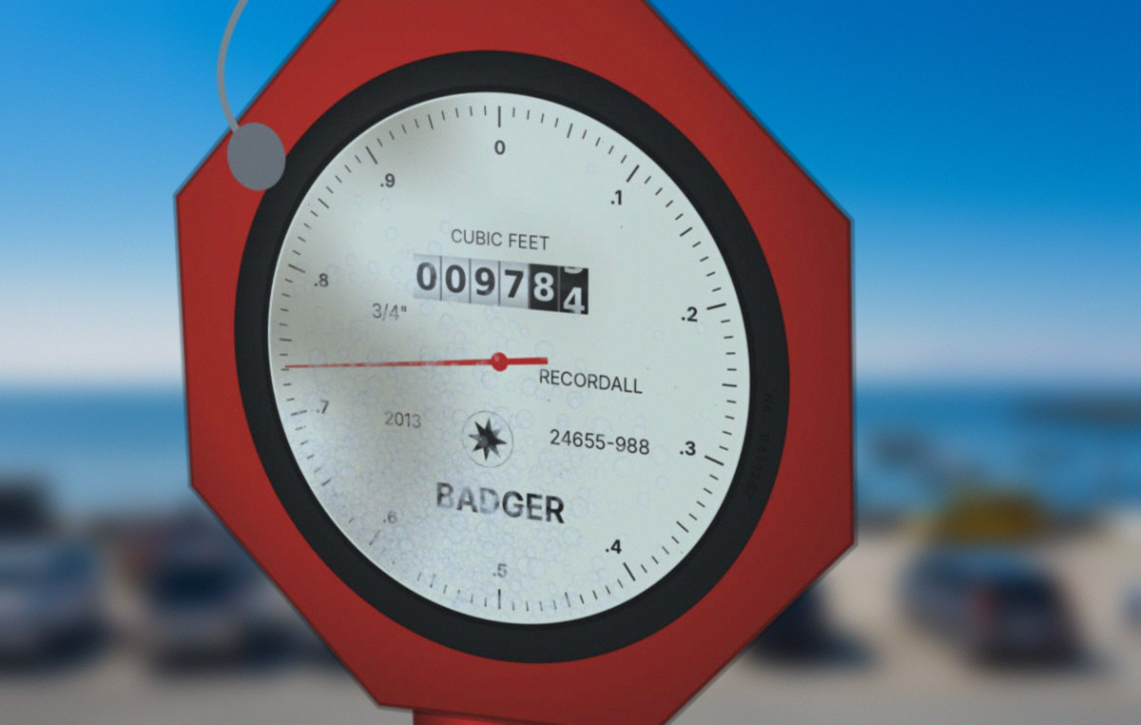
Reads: 9783.73 (ft³)
